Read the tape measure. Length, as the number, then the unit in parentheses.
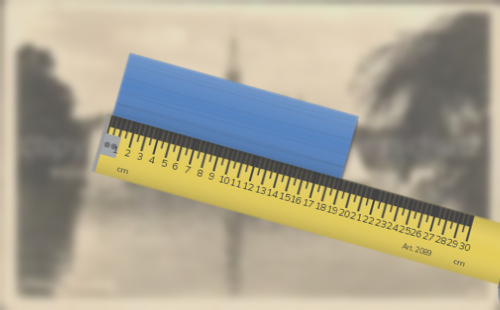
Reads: 19 (cm)
